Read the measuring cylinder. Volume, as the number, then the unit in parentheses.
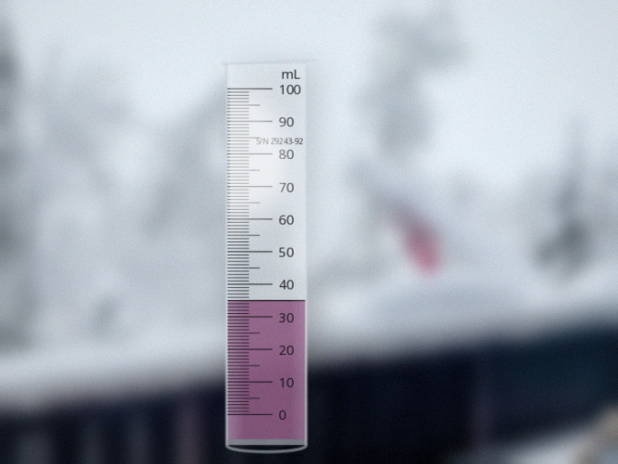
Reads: 35 (mL)
